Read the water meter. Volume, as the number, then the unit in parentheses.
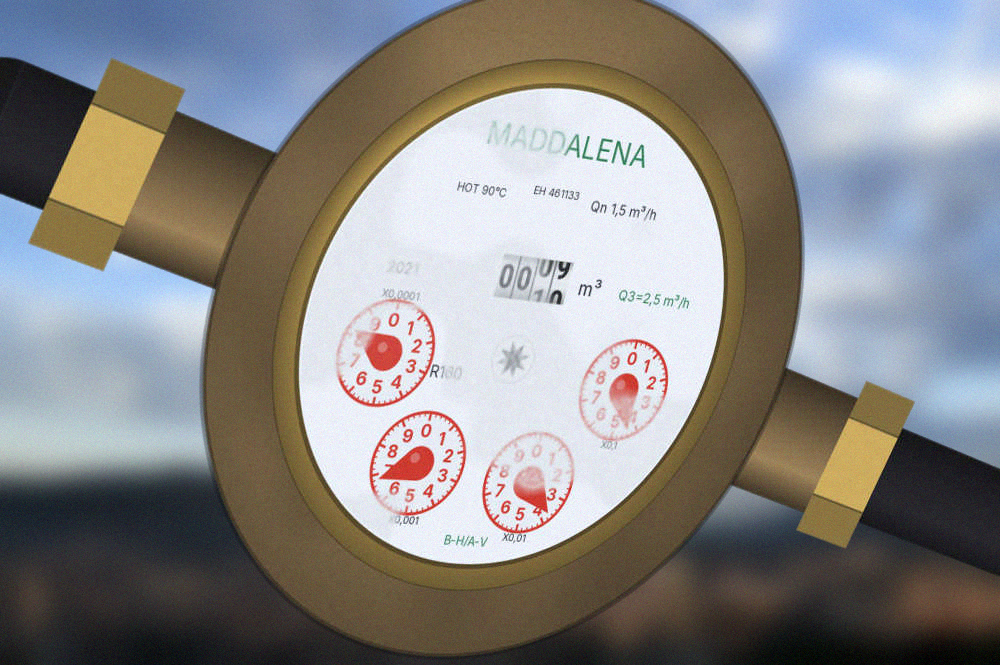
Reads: 9.4368 (m³)
